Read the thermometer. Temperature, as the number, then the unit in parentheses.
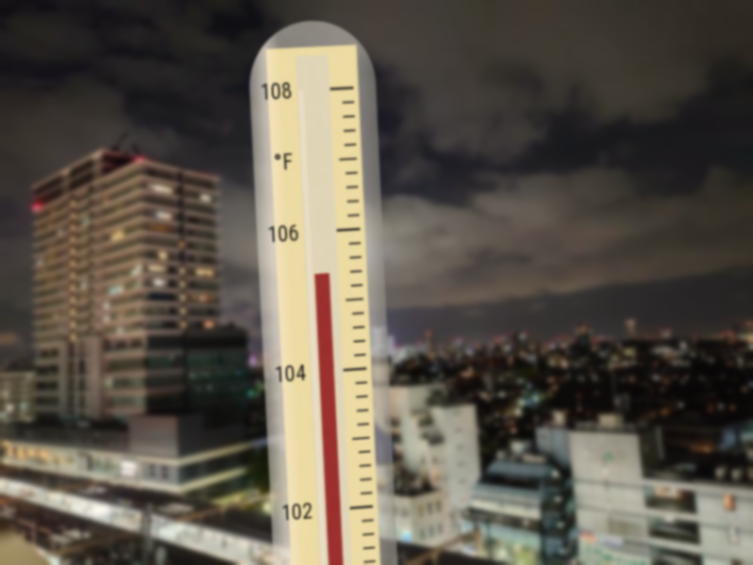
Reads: 105.4 (°F)
